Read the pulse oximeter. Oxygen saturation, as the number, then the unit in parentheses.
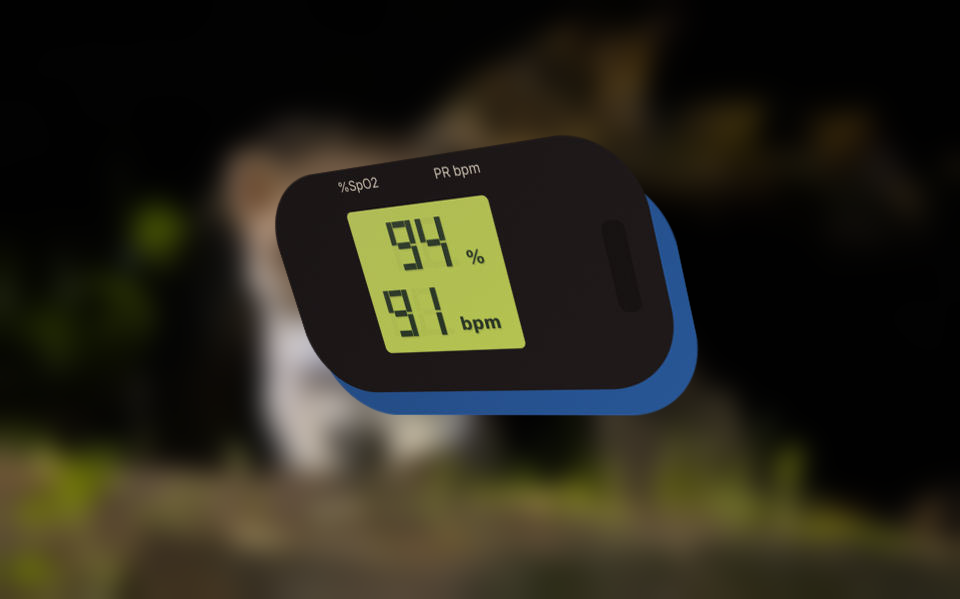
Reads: 94 (%)
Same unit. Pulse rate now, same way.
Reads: 91 (bpm)
